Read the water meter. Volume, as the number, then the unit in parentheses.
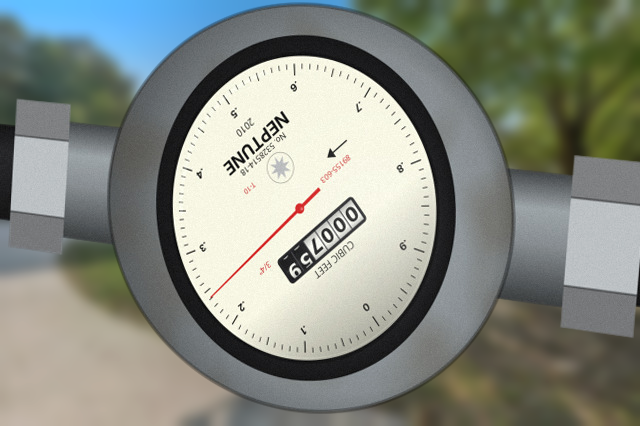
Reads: 759.24 (ft³)
